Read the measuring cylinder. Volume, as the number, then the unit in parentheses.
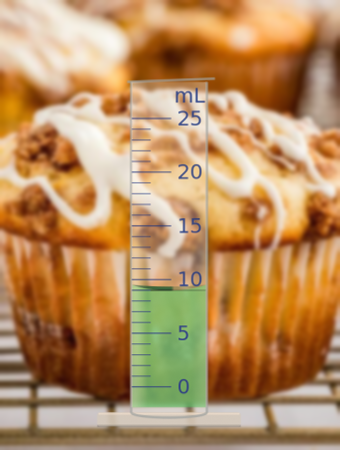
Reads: 9 (mL)
